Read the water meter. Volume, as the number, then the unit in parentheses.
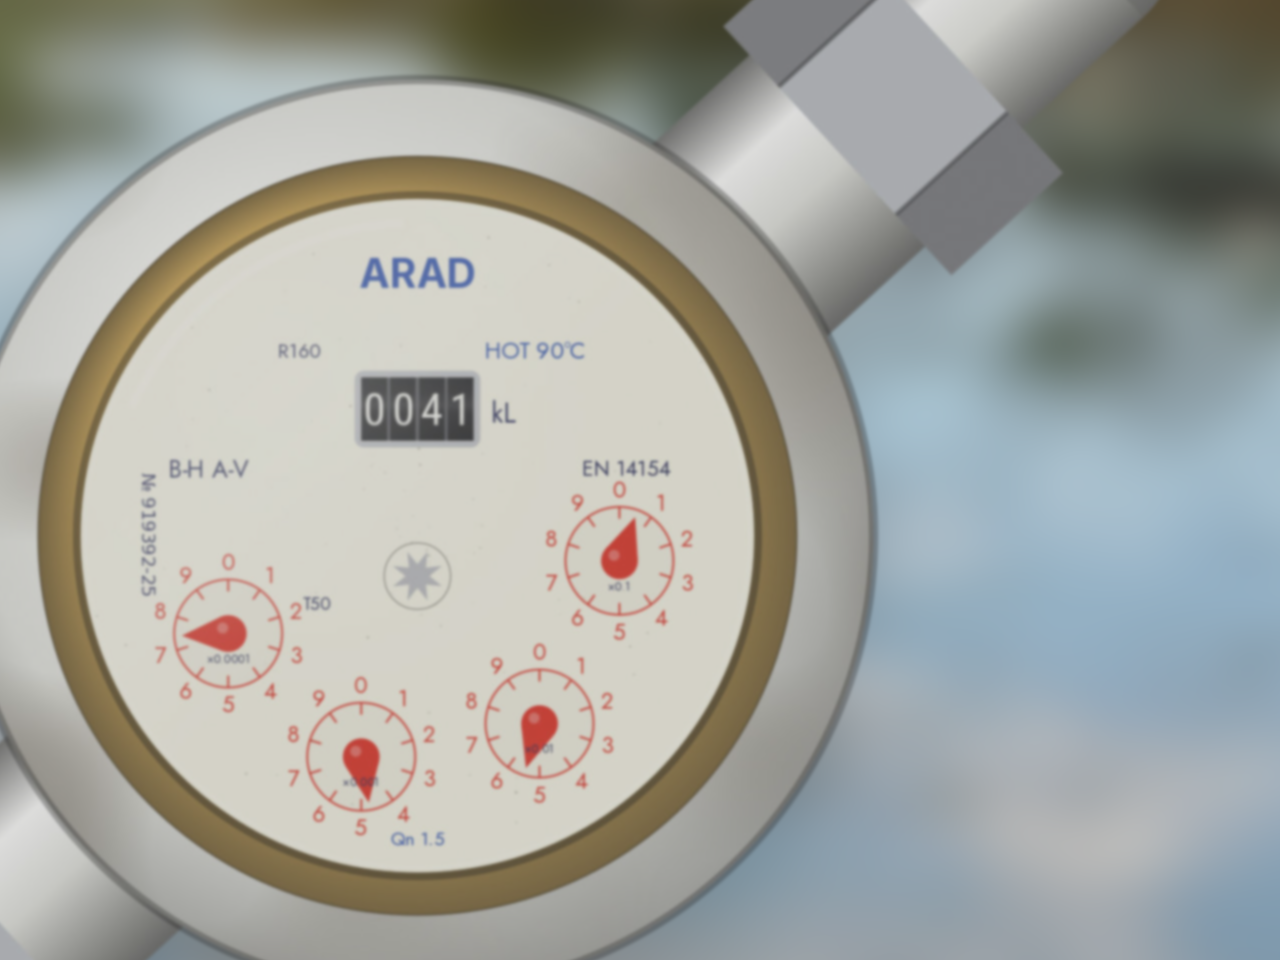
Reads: 41.0547 (kL)
